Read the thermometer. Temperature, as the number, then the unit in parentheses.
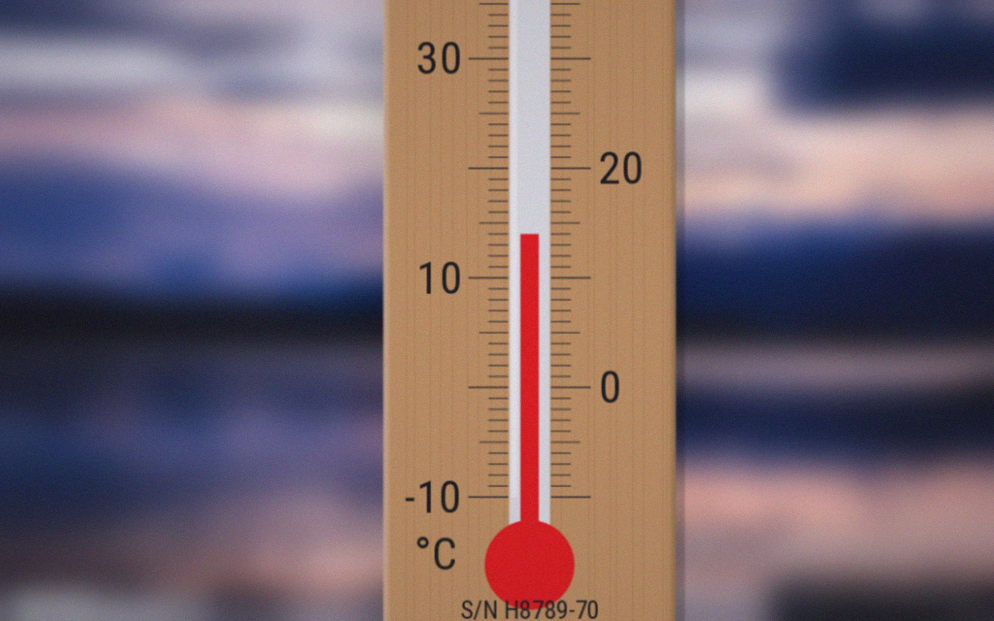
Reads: 14 (°C)
